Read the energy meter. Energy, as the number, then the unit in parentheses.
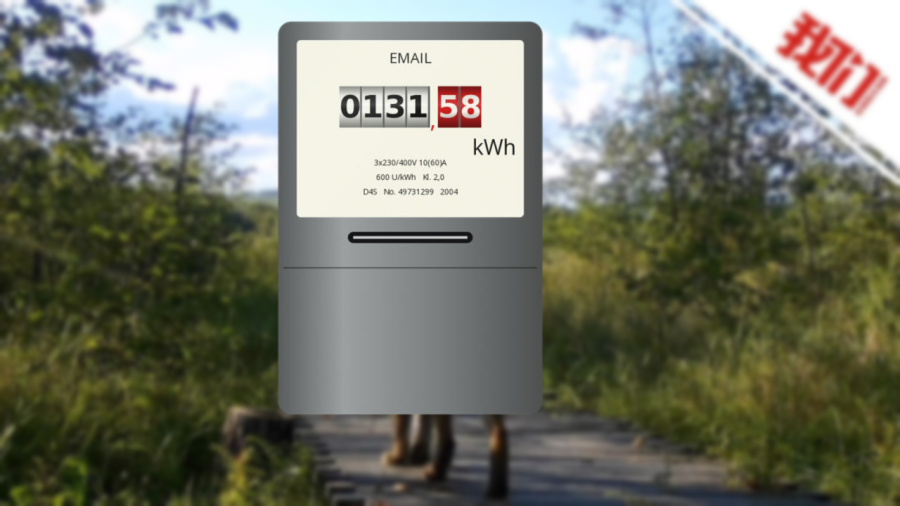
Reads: 131.58 (kWh)
